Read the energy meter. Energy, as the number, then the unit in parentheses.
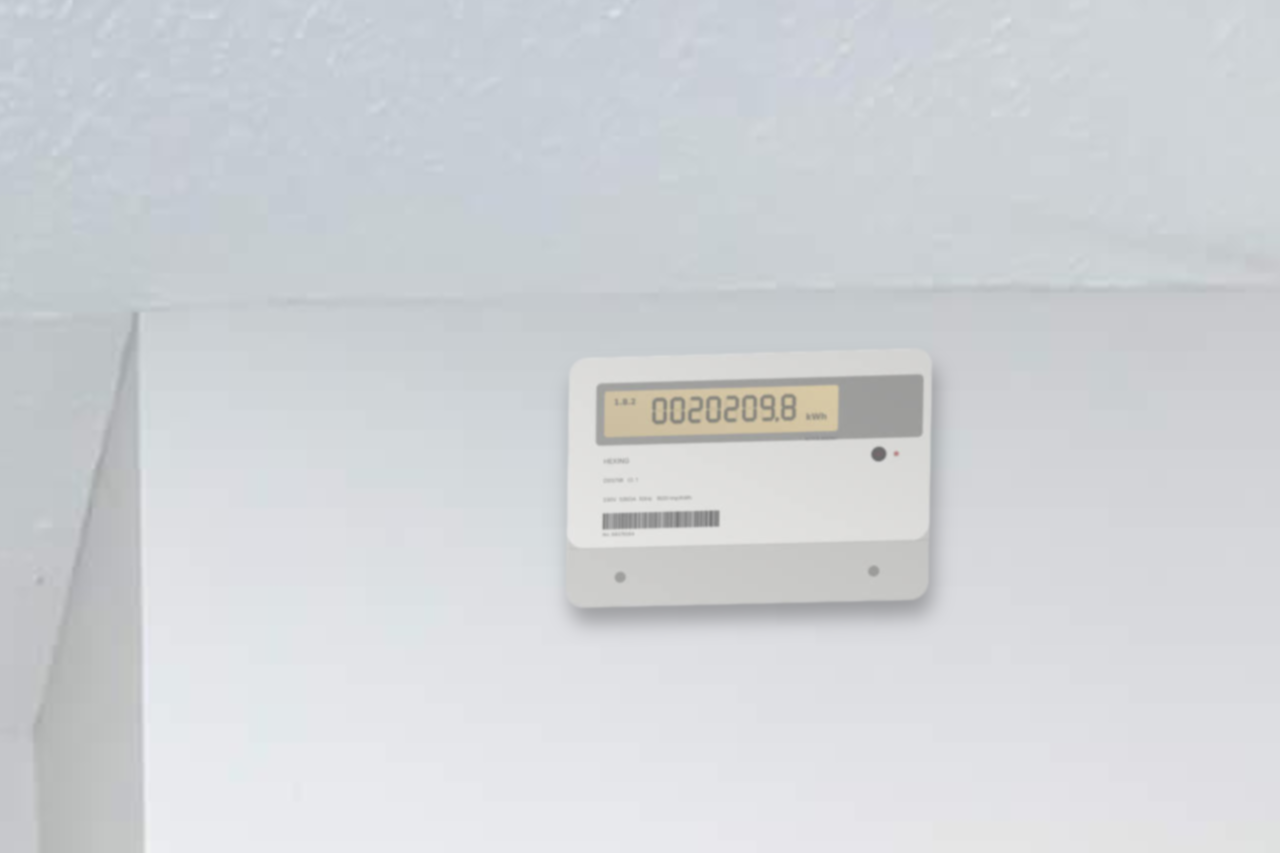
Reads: 20209.8 (kWh)
